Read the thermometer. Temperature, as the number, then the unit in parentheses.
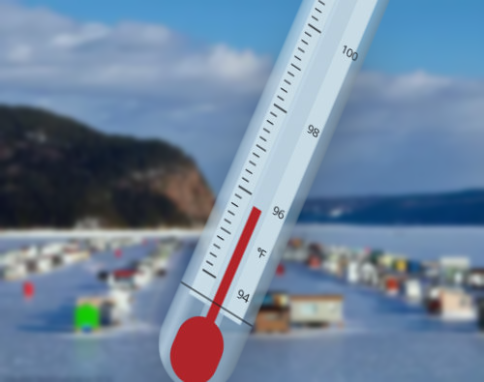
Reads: 95.8 (°F)
